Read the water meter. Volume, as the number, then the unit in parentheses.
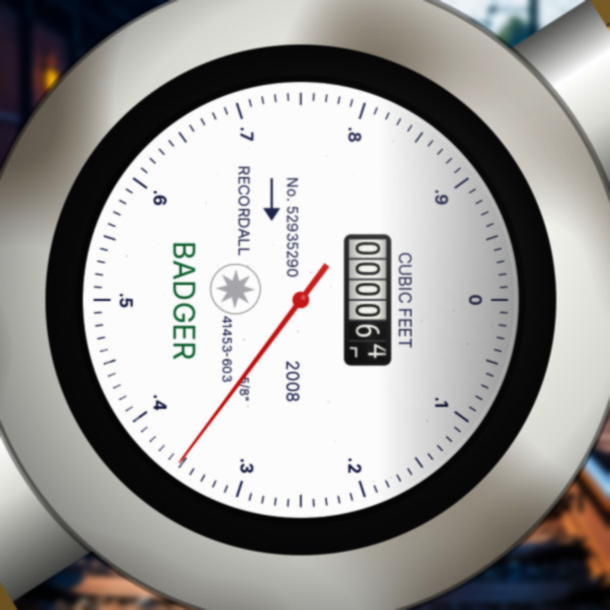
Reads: 64.35 (ft³)
